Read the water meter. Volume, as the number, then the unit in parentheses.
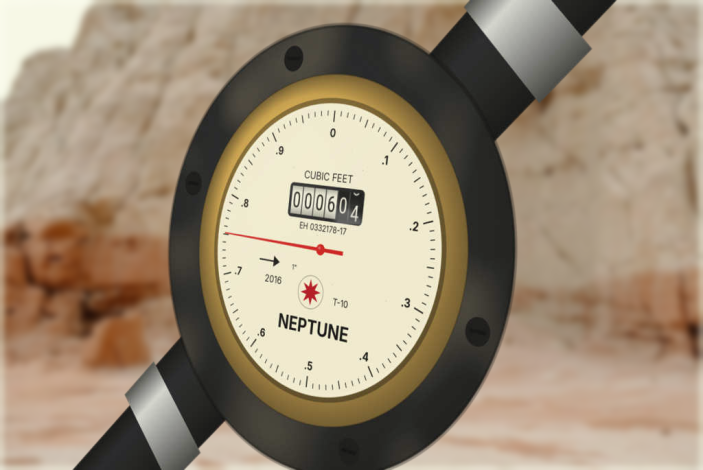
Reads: 603.75 (ft³)
